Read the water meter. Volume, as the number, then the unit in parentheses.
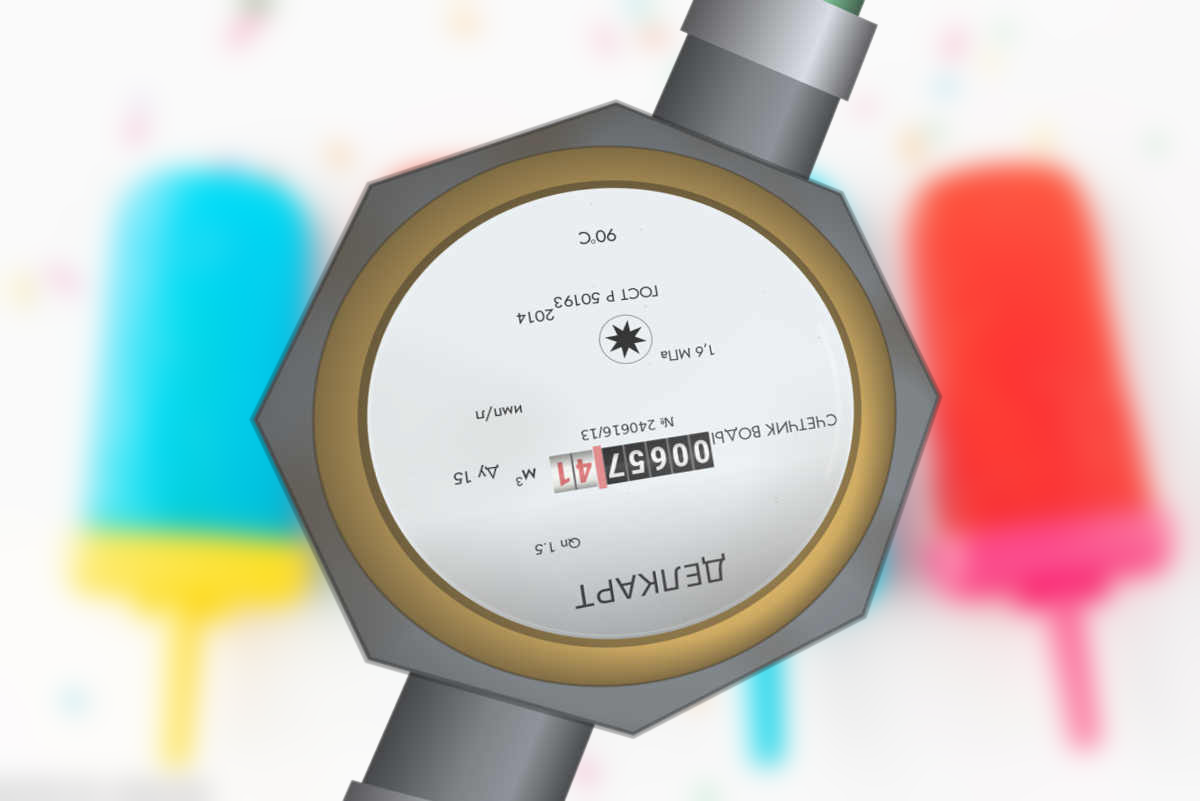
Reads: 657.41 (m³)
